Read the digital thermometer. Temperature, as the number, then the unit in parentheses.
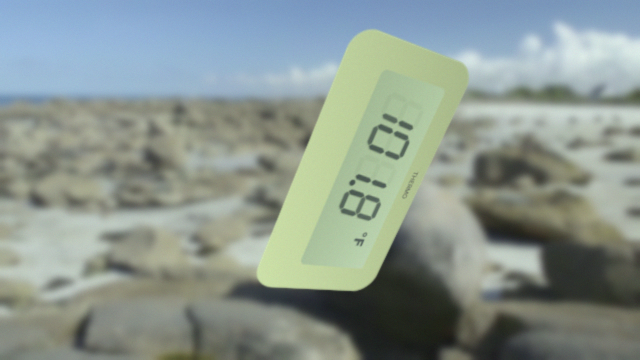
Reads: 101.8 (°F)
